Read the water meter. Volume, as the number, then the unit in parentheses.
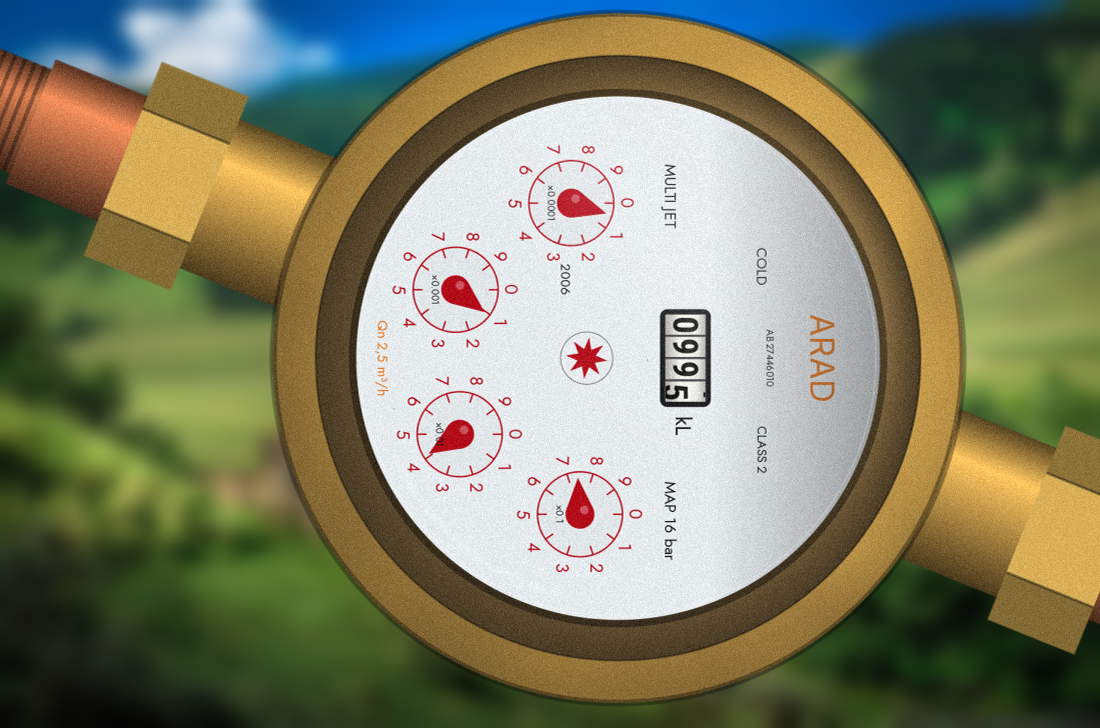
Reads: 994.7410 (kL)
